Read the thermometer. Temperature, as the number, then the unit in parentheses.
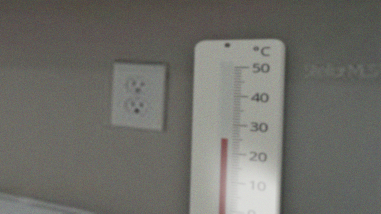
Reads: 25 (°C)
